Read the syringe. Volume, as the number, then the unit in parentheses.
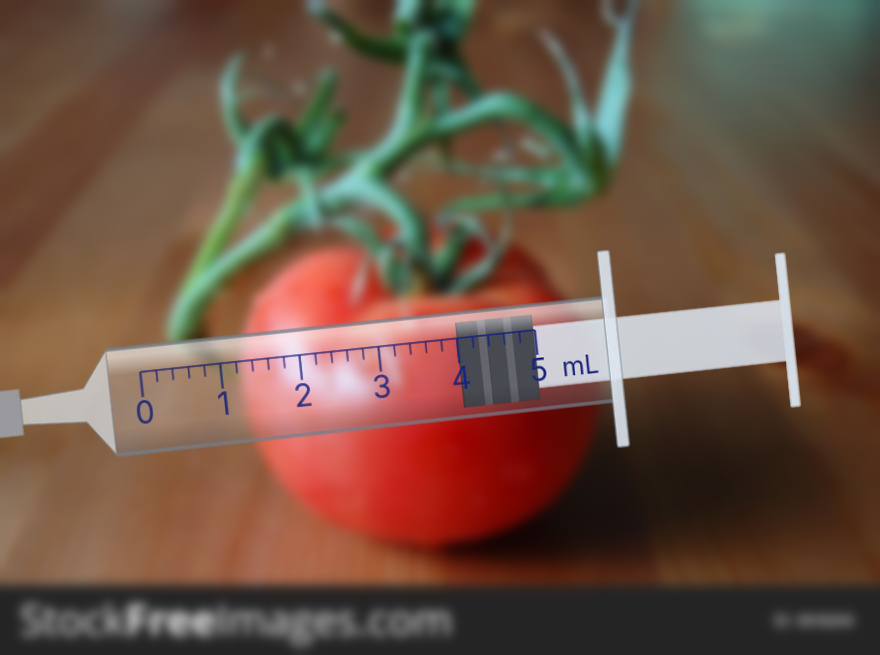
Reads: 4 (mL)
